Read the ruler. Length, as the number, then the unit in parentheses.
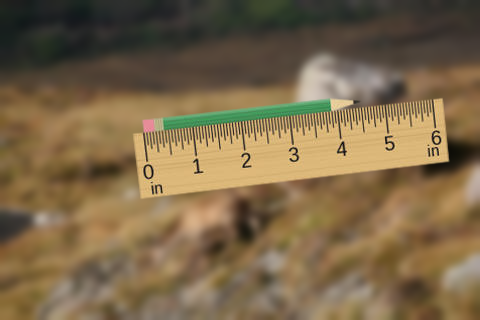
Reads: 4.5 (in)
